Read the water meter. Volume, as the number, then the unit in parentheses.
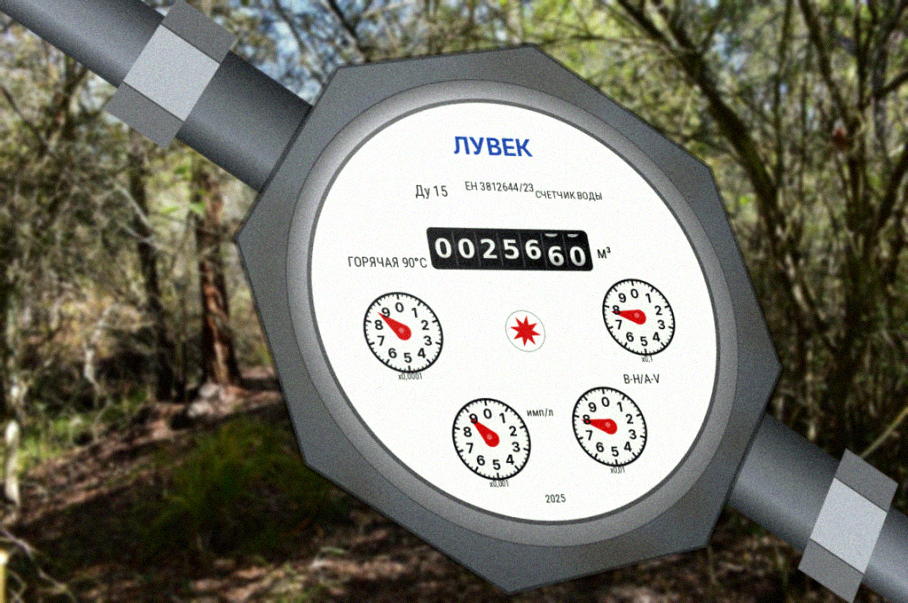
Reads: 25659.7788 (m³)
